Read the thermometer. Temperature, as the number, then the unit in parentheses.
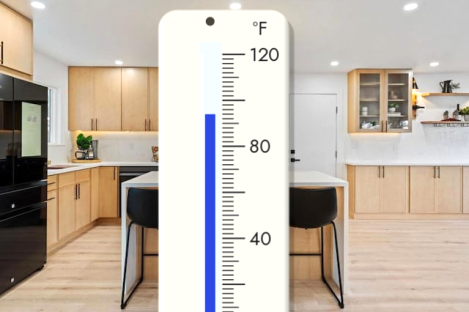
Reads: 94 (°F)
